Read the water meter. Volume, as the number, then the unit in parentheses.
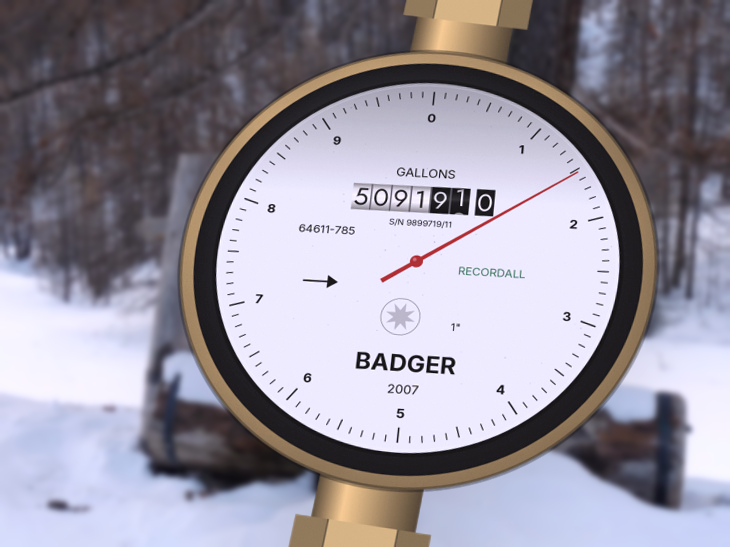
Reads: 5091911.5 (gal)
